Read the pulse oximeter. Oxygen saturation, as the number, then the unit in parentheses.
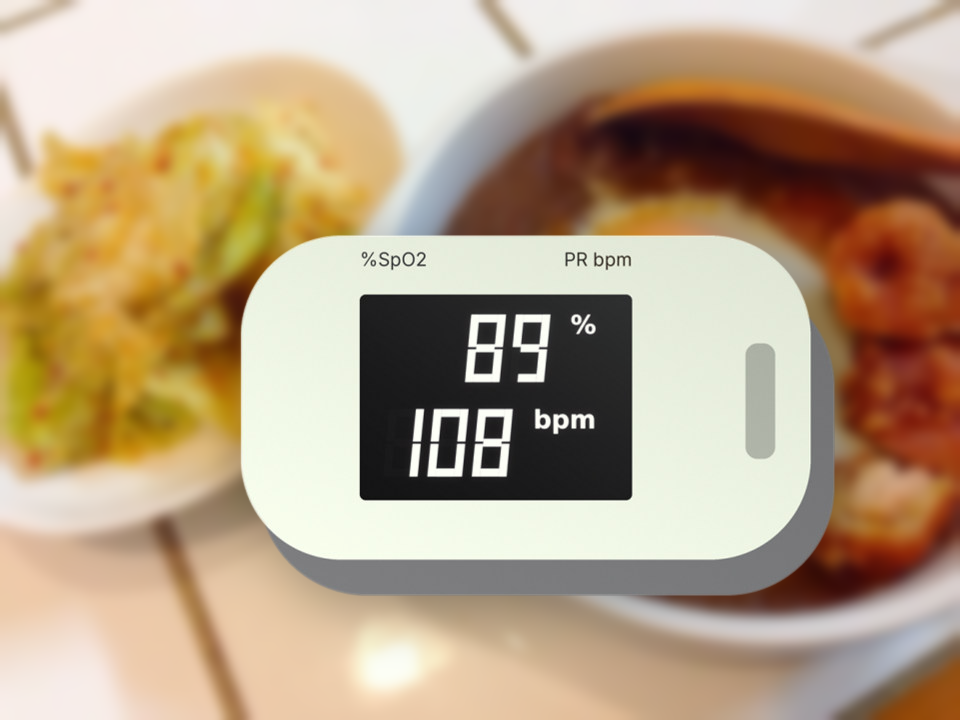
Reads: 89 (%)
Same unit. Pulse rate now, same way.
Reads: 108 (bpm)
